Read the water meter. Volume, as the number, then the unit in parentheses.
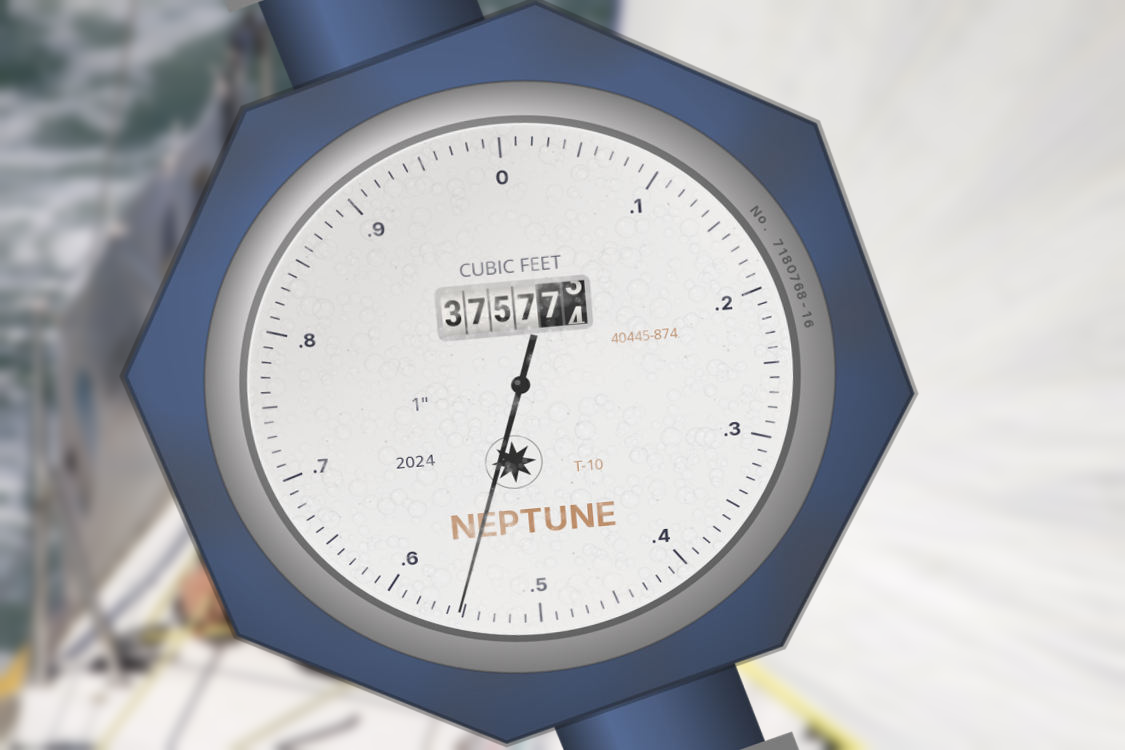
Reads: 375773.55 (ft³)
